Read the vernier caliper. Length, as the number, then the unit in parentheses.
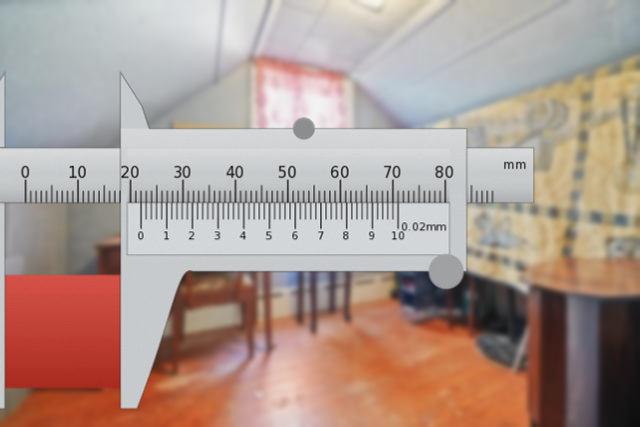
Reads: 22.0 (mm)
